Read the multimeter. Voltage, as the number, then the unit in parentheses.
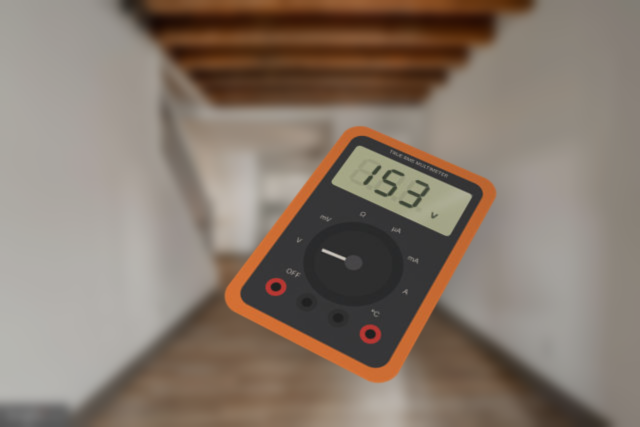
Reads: 153 (V)
